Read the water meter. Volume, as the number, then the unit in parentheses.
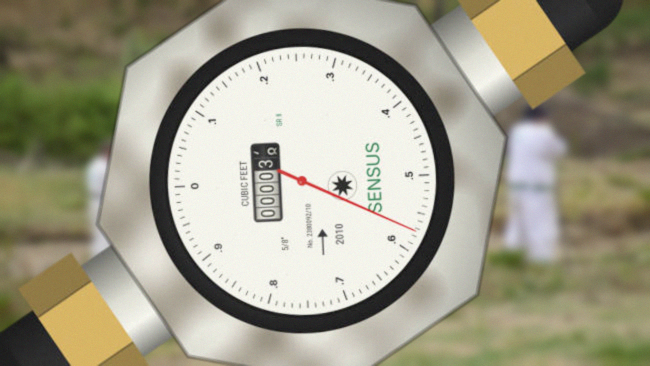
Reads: 37.57 (ft³)
